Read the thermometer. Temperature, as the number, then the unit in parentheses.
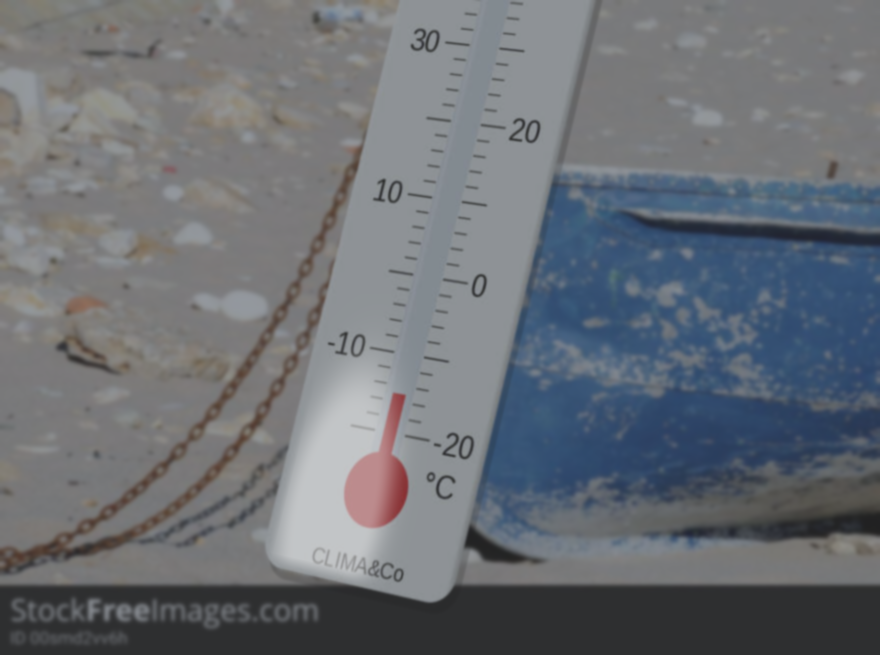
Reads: -15 (°C)
